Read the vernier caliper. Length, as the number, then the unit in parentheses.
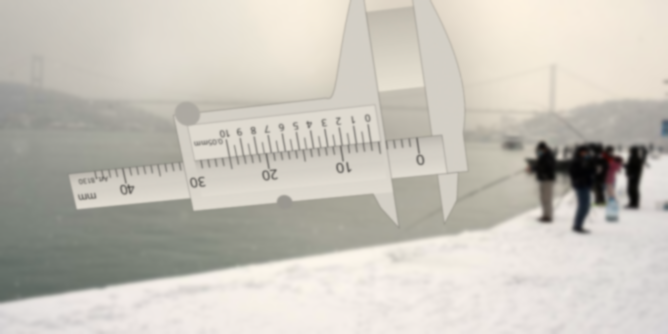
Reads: 6.0 (mm)
